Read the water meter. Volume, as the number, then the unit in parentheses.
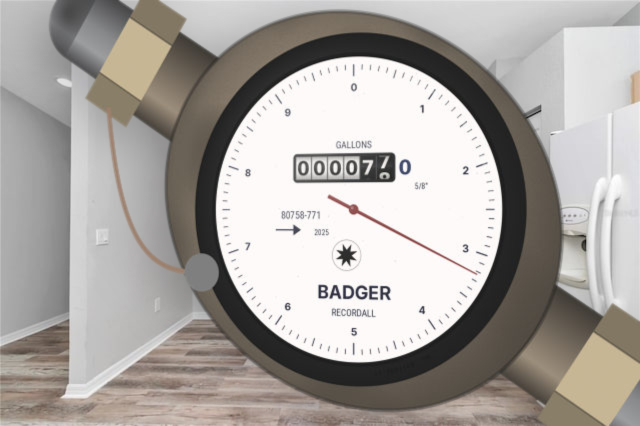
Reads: 773.2 (gal)
